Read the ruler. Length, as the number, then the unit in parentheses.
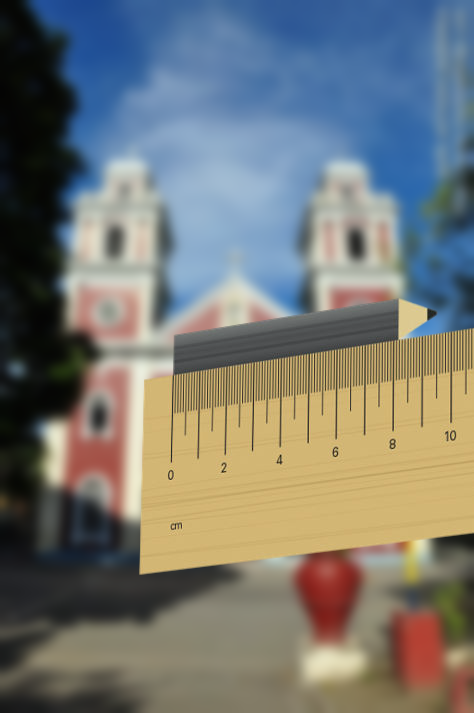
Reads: 9.5 (cm)
